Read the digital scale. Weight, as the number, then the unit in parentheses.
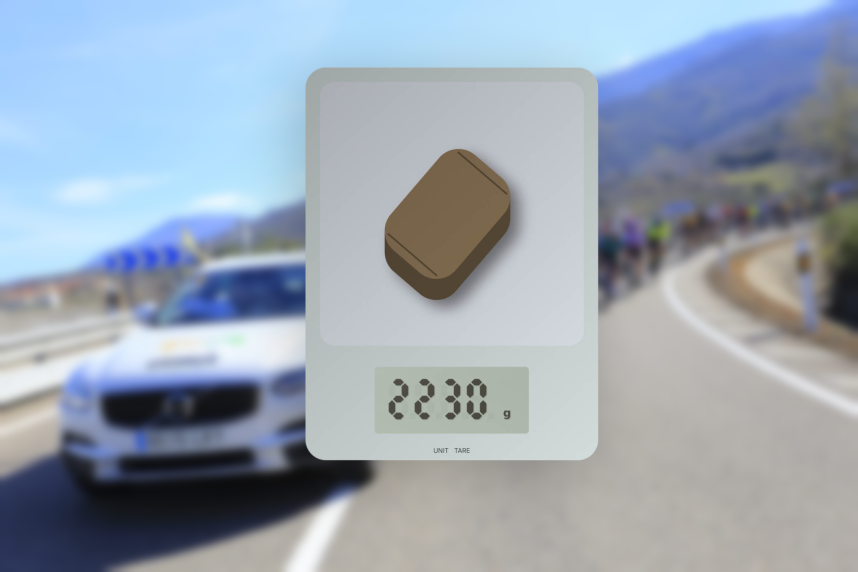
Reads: 2230 (g)
